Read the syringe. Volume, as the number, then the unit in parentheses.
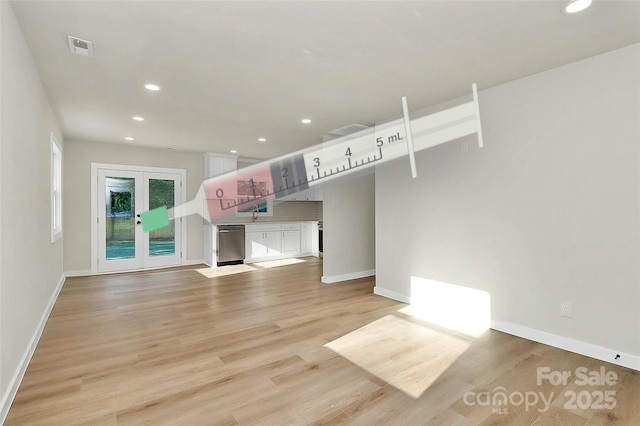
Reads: 1.6 (mL)
